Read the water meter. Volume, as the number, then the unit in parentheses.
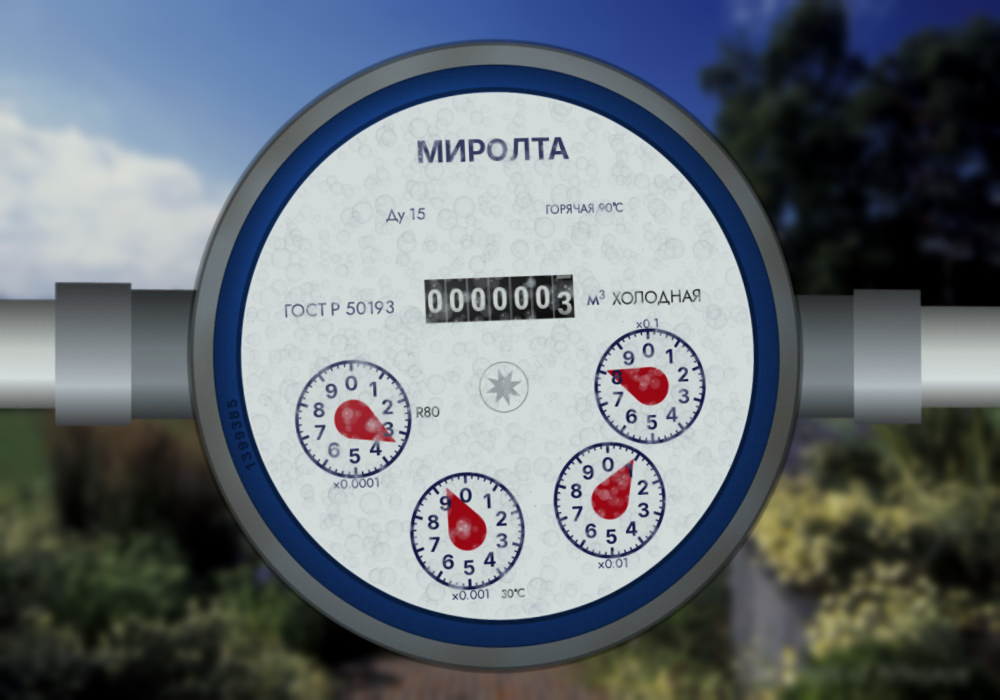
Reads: 2.8093 (m³)
